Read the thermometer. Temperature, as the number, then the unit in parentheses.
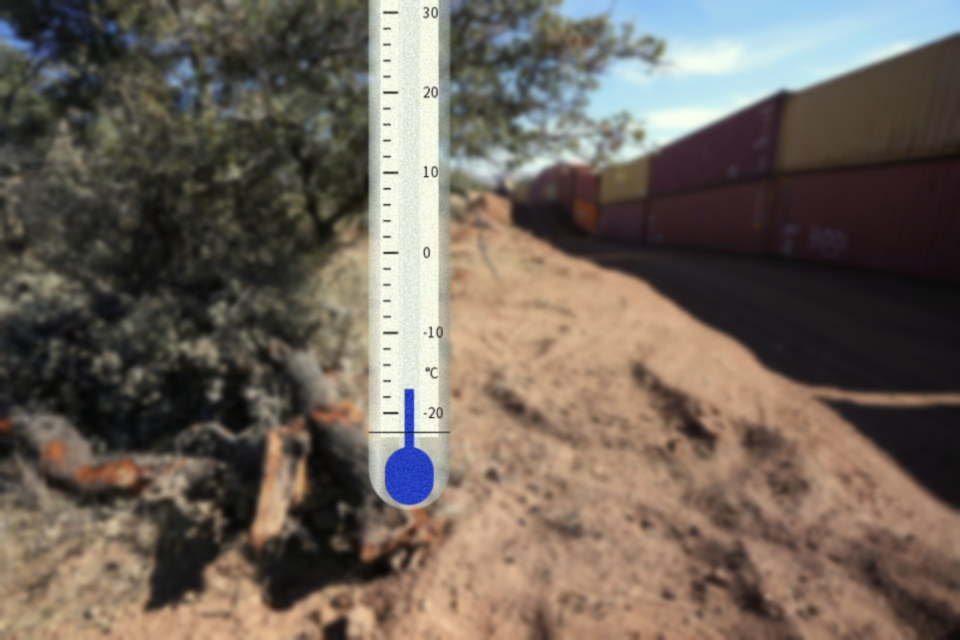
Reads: -17 (°C)
